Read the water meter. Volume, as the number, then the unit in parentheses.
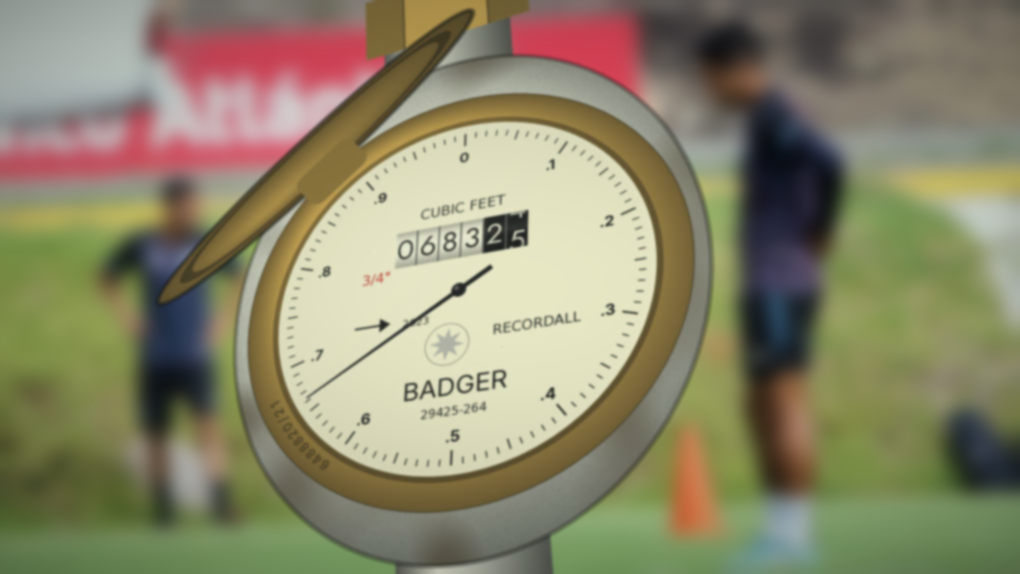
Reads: 68324.66 (ft³)
